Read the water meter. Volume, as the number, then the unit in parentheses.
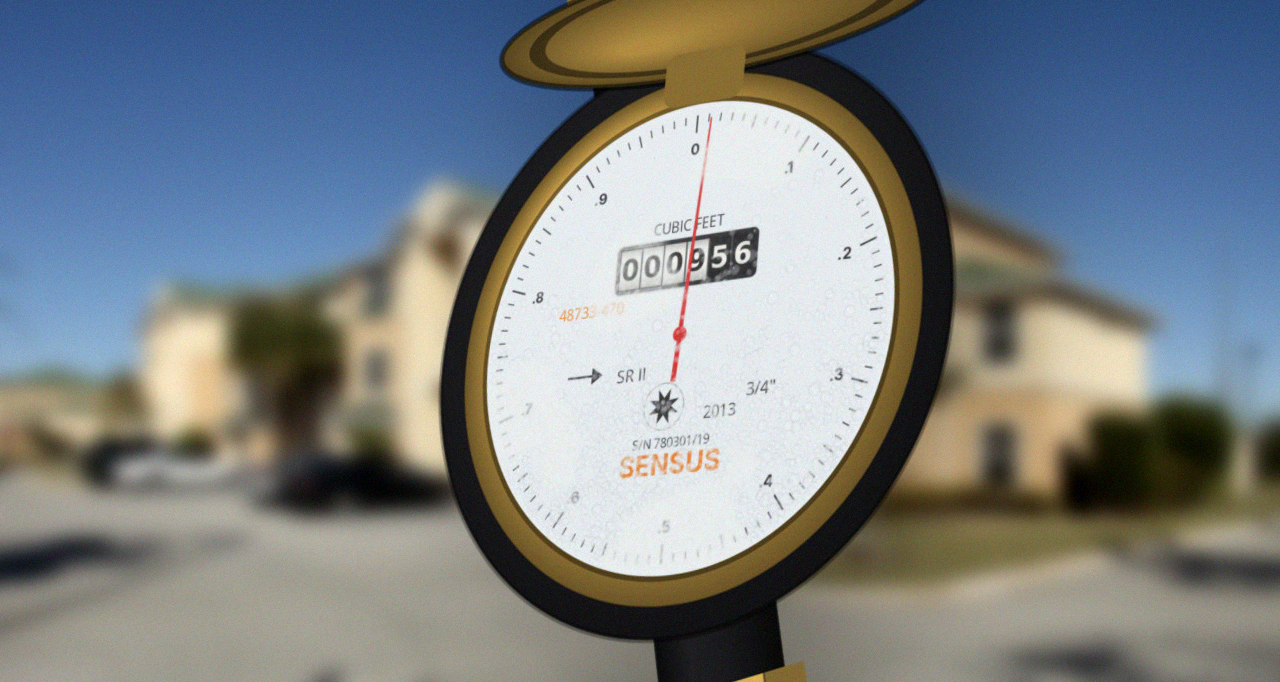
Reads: 956.01 (ft³)
